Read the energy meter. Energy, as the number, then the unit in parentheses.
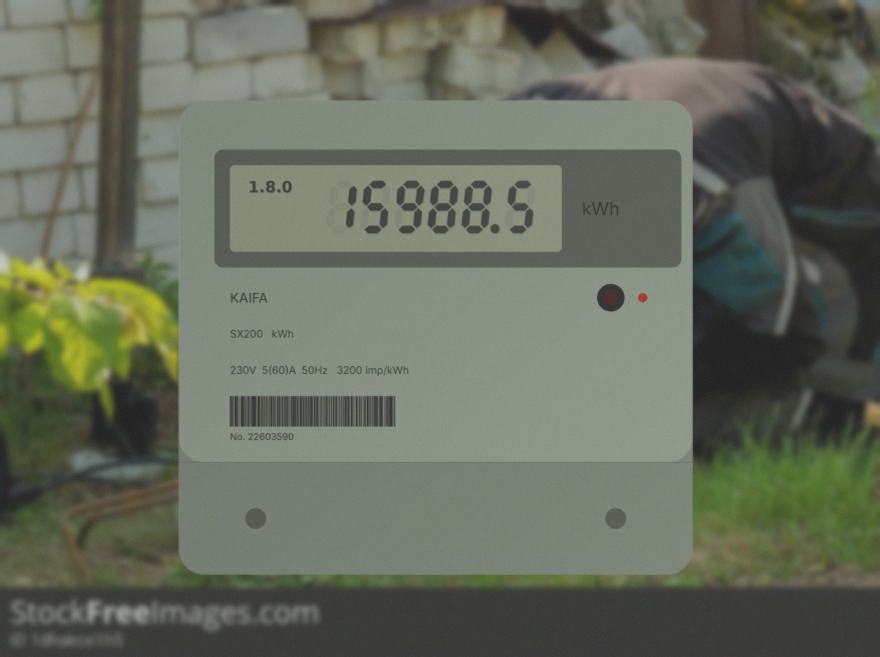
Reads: 15988.5 (kWh)
